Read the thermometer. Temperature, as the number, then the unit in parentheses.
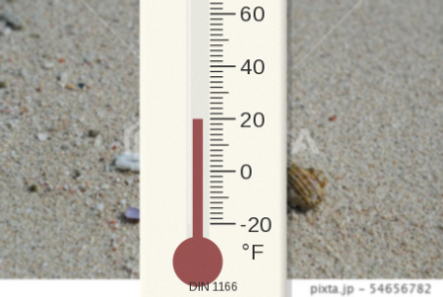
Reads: 20 (°F)
